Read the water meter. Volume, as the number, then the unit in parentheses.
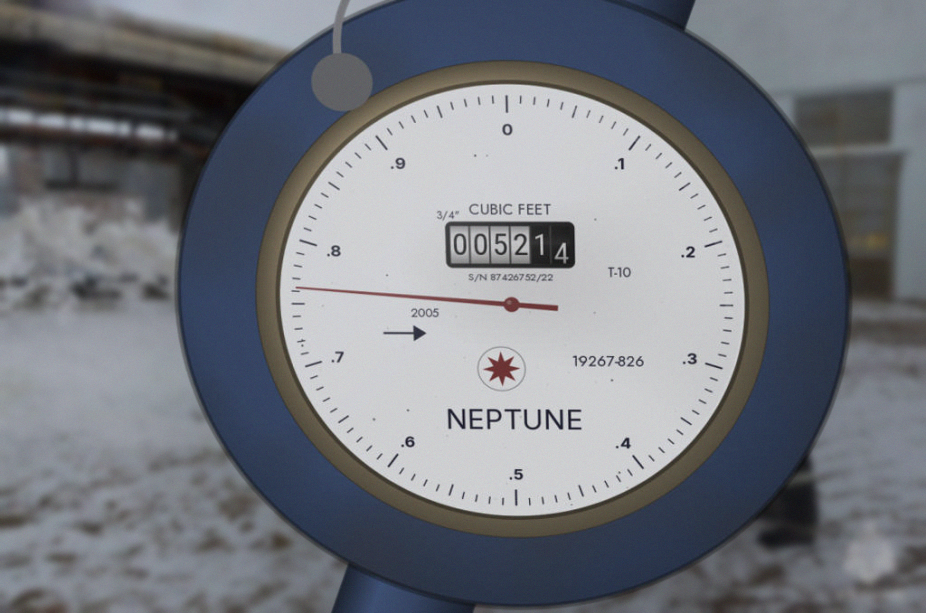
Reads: 5213.76 (ft³)
